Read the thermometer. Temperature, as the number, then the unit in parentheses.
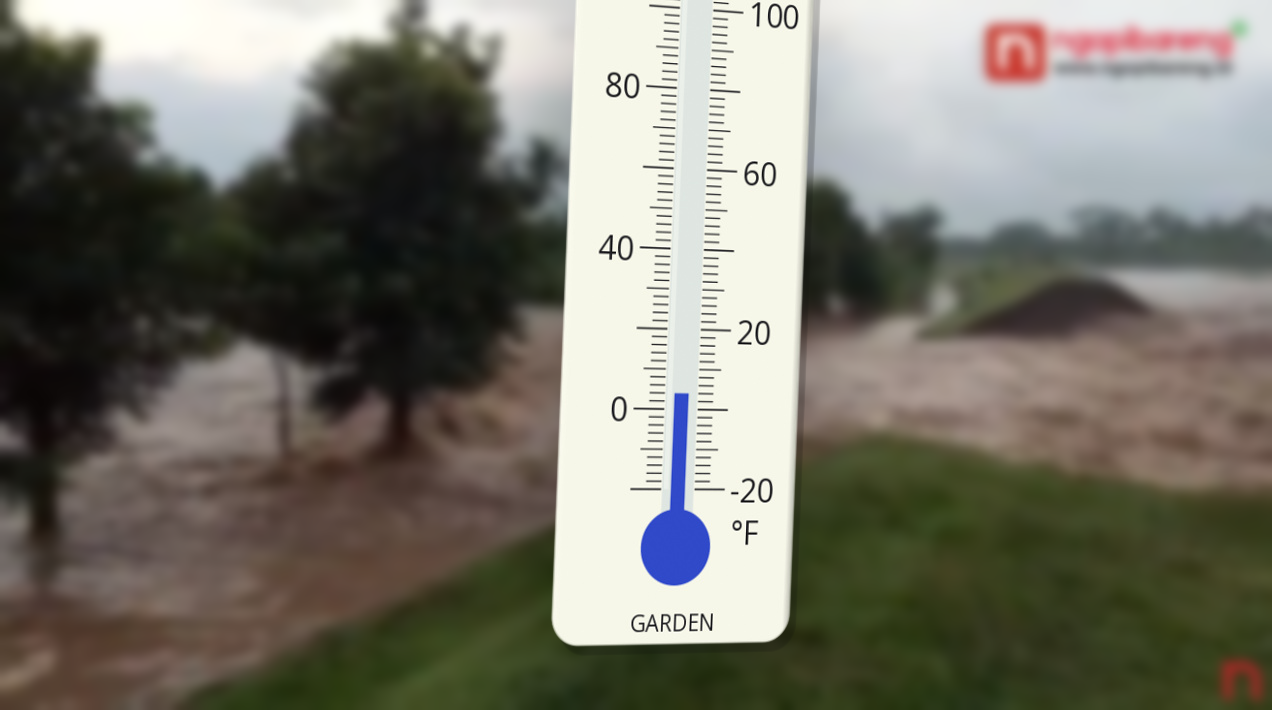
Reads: 4 (°F)
